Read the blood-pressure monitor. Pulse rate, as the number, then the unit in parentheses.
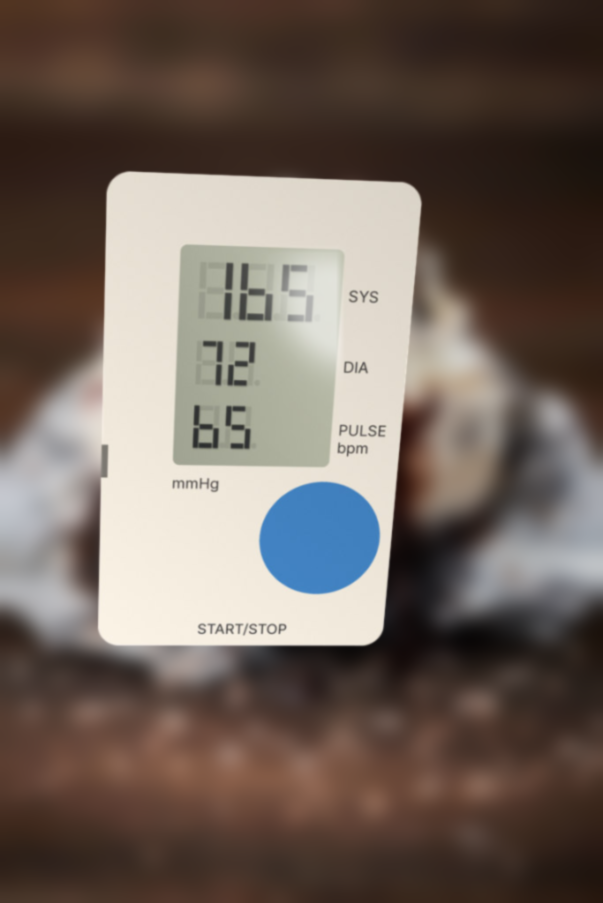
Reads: 65 (bpm)
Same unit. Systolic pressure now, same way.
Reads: 165 (mmHg)
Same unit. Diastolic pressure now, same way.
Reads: 72 (mmHg)
